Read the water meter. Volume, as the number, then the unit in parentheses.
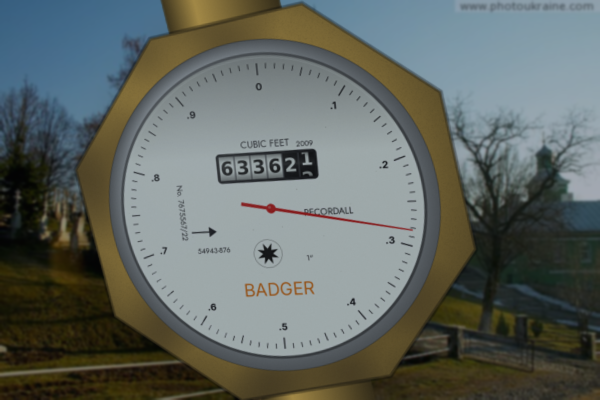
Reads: 633621.28 (ft³)
